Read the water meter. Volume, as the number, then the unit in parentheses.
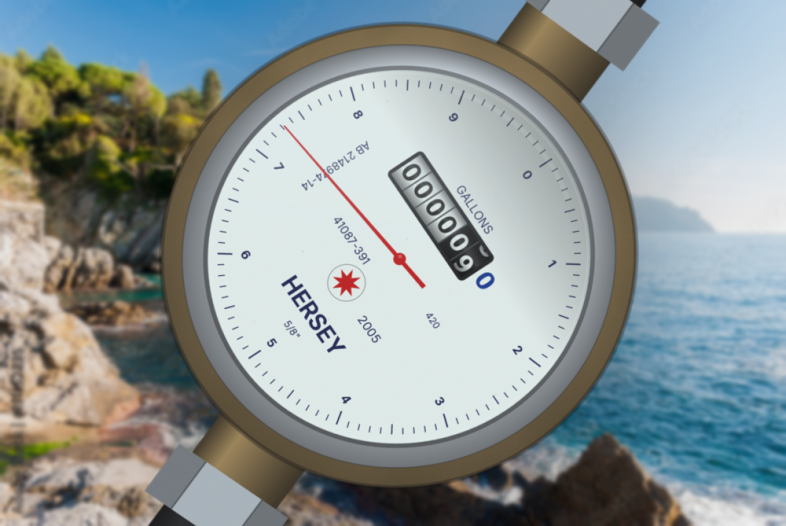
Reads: 87.3 (gal)
